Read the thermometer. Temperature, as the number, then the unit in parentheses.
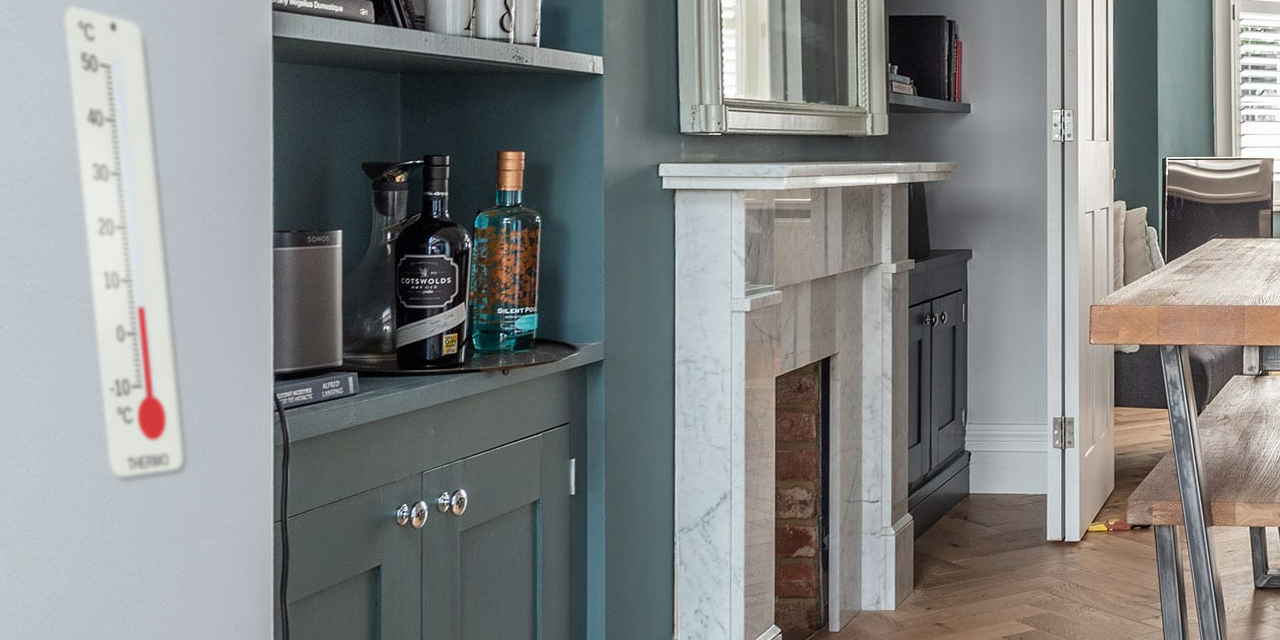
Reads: 5 (°C)
